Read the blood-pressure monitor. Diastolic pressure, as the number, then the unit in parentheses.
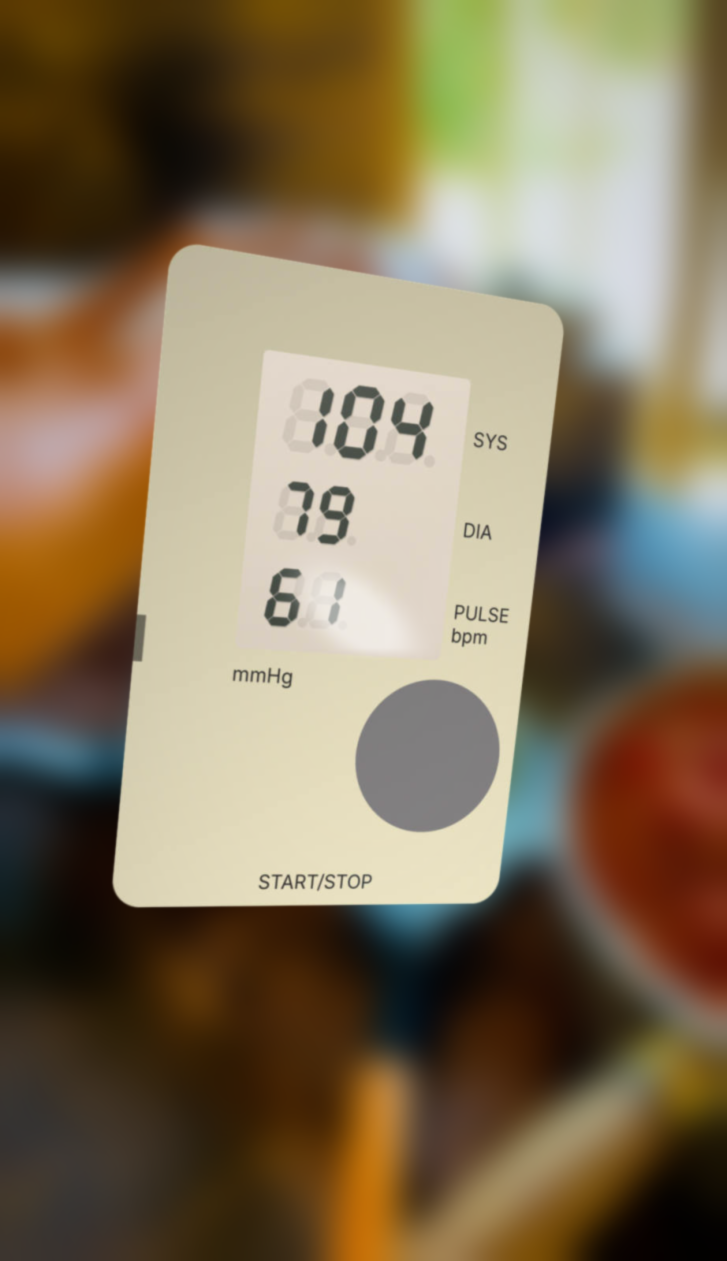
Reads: 79 (mmHg)
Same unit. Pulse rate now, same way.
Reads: 61 (bpm)
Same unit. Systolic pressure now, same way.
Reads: 104 (mmHg)
